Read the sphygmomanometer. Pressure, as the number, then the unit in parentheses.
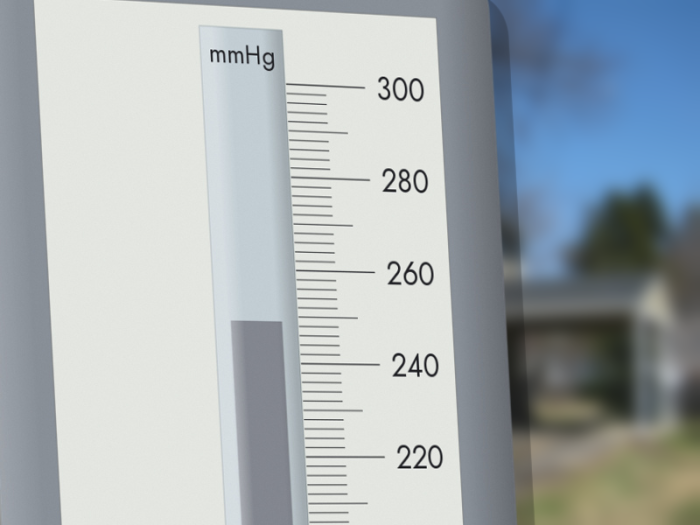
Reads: 249 (mmHg)
